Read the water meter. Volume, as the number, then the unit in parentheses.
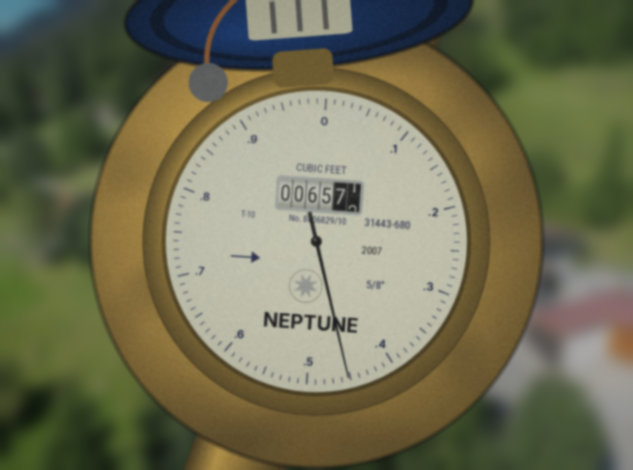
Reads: 6571.45 (ft³)
